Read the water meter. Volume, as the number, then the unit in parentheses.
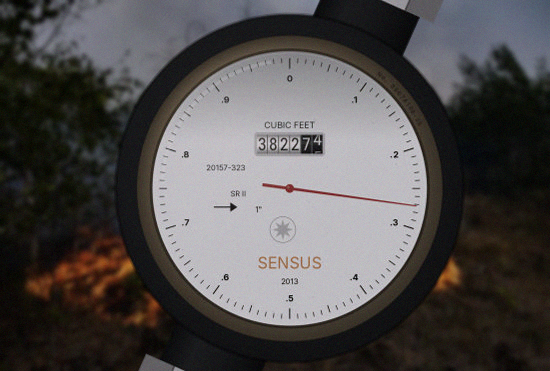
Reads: 382274.27 (ft³)
